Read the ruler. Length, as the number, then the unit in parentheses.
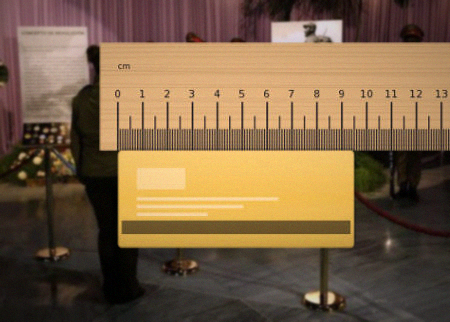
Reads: 9.5 (cm)
